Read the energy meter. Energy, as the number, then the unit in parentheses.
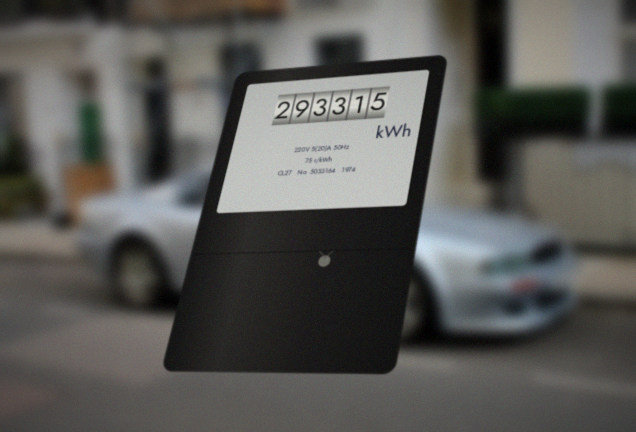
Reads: 293315 (kWh)
